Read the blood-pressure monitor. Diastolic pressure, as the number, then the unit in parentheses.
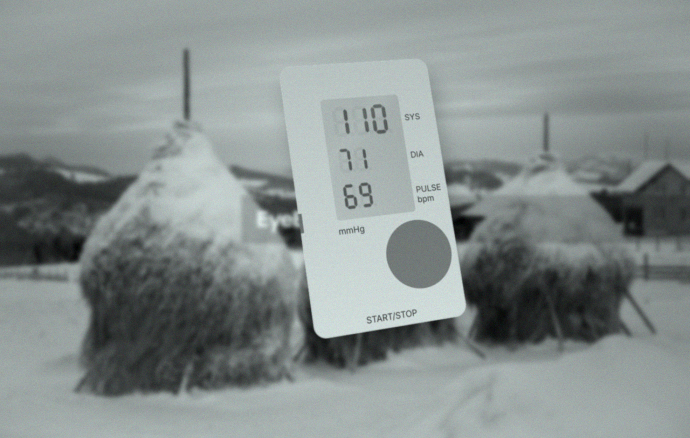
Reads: 71 (mmHg)
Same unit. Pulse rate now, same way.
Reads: 69 (bpm)
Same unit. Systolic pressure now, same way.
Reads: 110 (mmHg)
